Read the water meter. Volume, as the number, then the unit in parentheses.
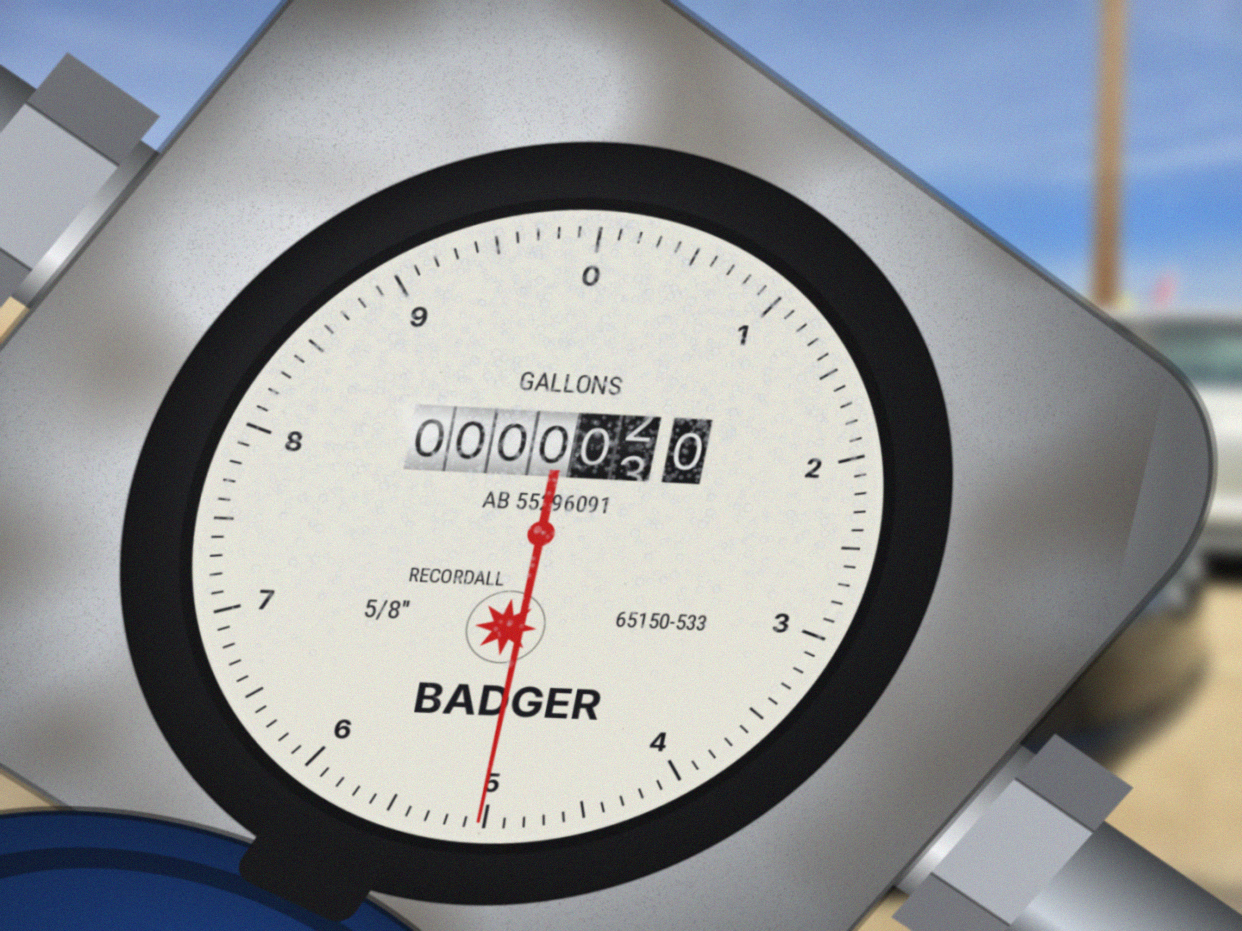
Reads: 25.0 (gal)
